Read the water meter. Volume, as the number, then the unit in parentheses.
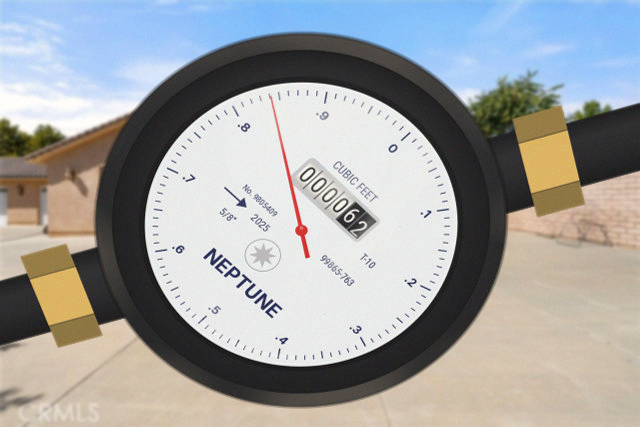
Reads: 61.84 (ft³)
